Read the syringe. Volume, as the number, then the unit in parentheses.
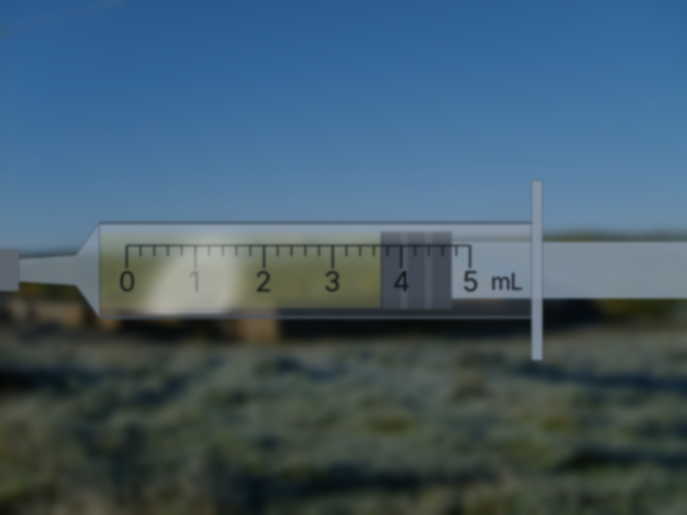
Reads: 3.7 (mL)
